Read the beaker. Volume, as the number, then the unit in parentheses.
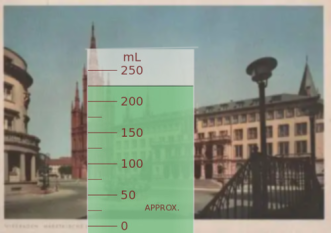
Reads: 225 (mL)
